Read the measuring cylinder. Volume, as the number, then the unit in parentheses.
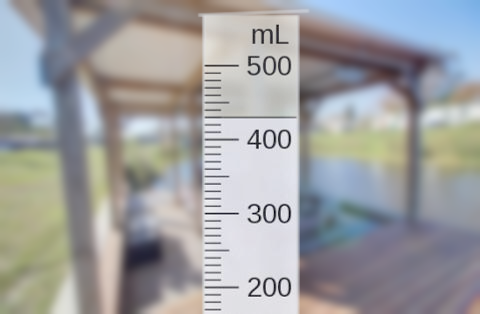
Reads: 430 (mL)
